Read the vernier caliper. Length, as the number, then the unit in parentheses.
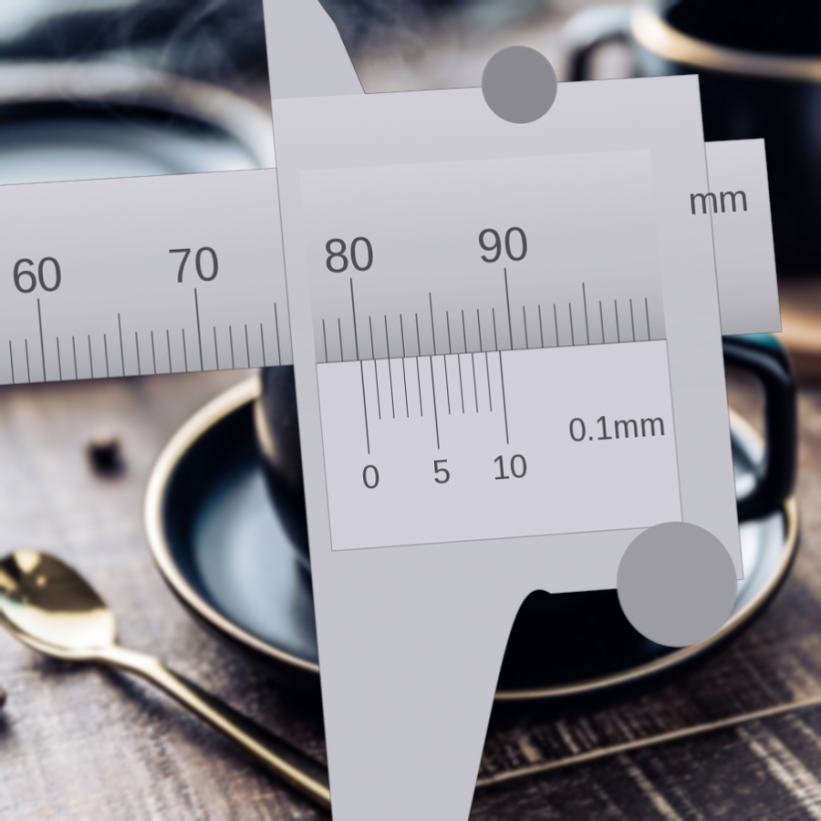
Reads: 80.2 (mm)
